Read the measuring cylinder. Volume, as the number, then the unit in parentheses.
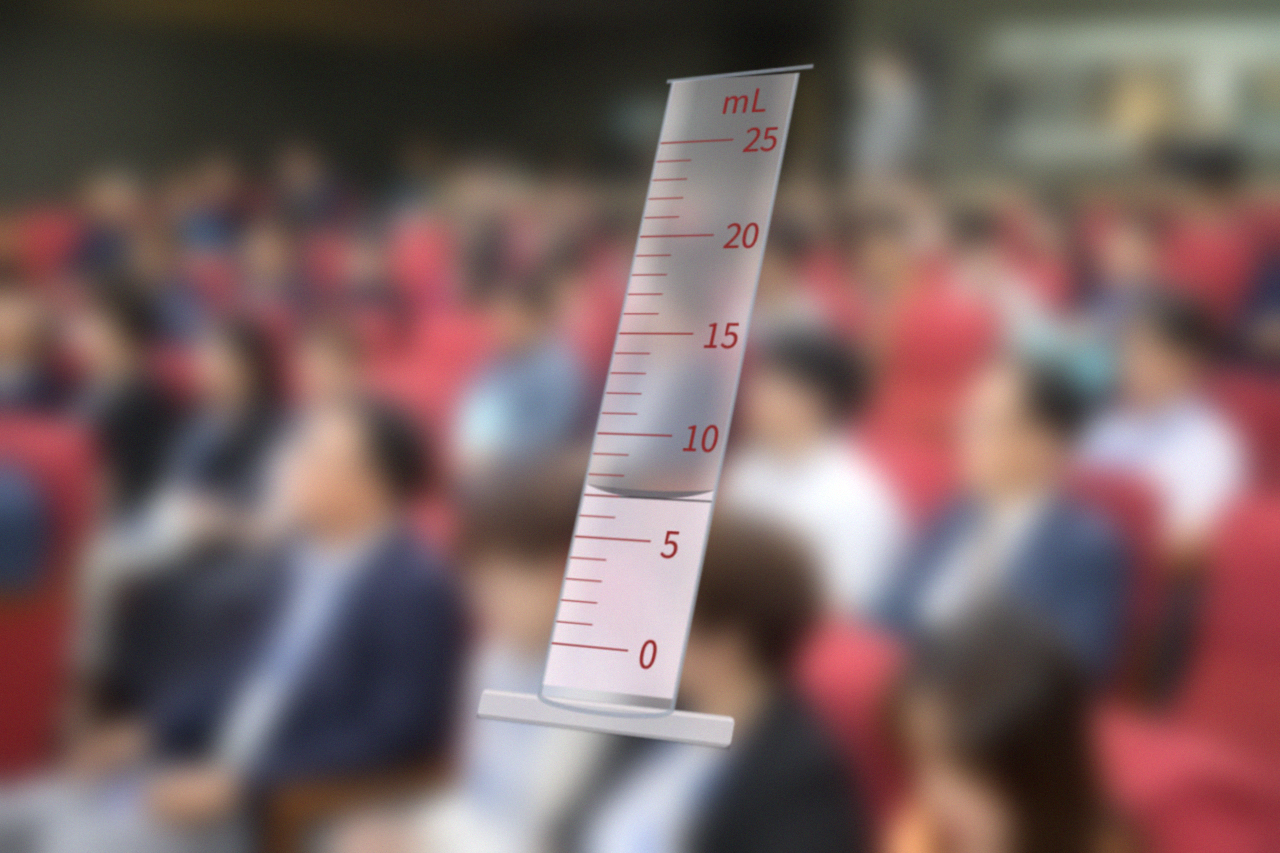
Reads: 7 (mL)
